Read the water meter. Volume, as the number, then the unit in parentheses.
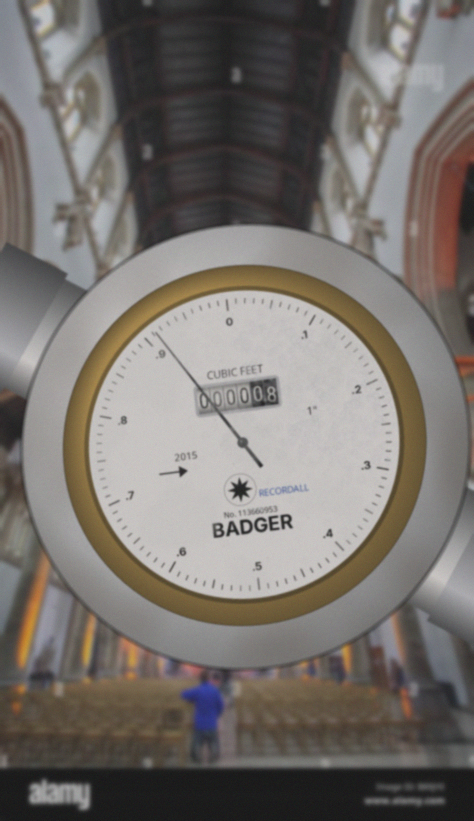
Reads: 7.91 (ft³)
